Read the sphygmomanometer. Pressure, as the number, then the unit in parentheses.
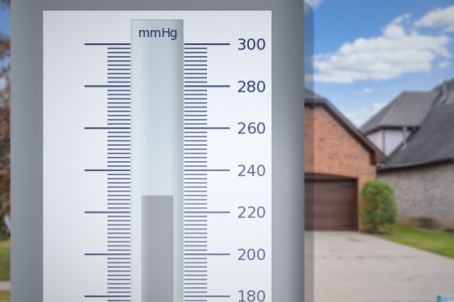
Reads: 228 (mmHg)
